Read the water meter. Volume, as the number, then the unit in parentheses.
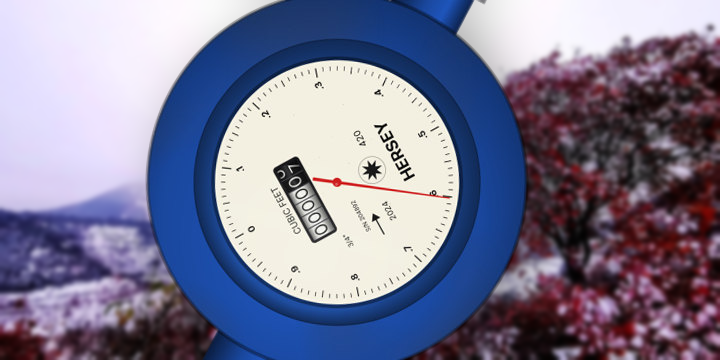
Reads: 6.60 (ft³)
